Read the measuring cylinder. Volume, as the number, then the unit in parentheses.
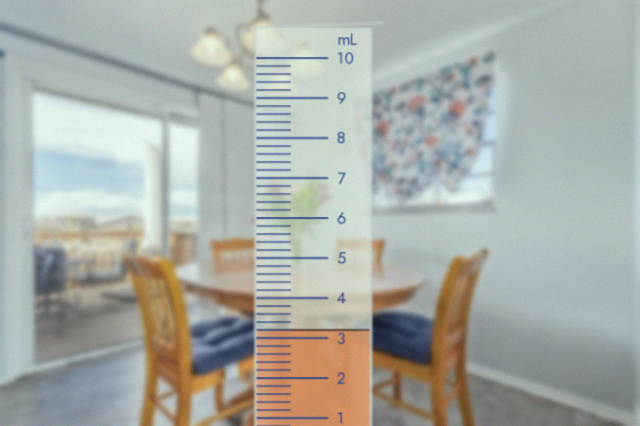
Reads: 3.2 (mL)
